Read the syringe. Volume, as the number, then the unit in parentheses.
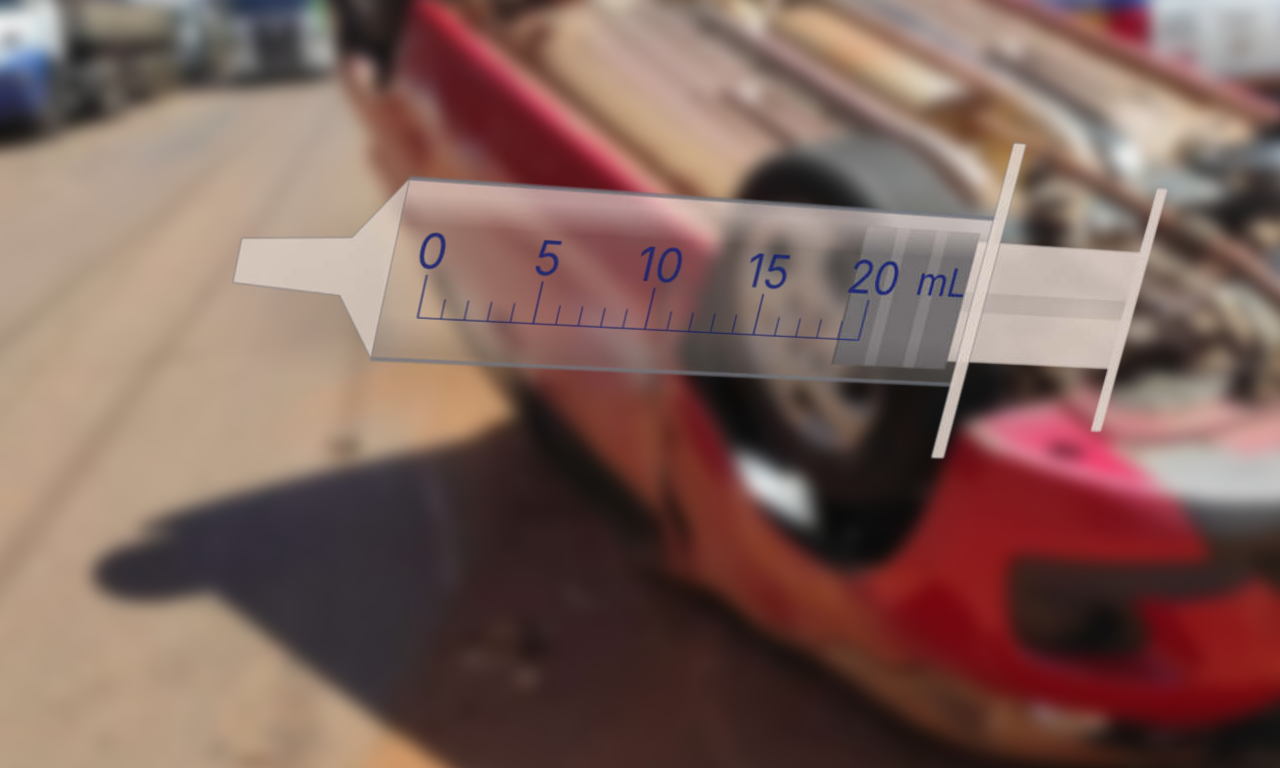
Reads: 19 (mL)
